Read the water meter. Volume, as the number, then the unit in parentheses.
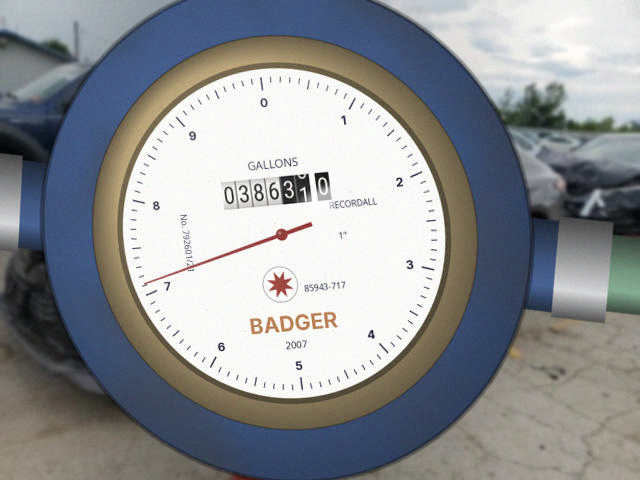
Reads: 386307.1 (gal)
